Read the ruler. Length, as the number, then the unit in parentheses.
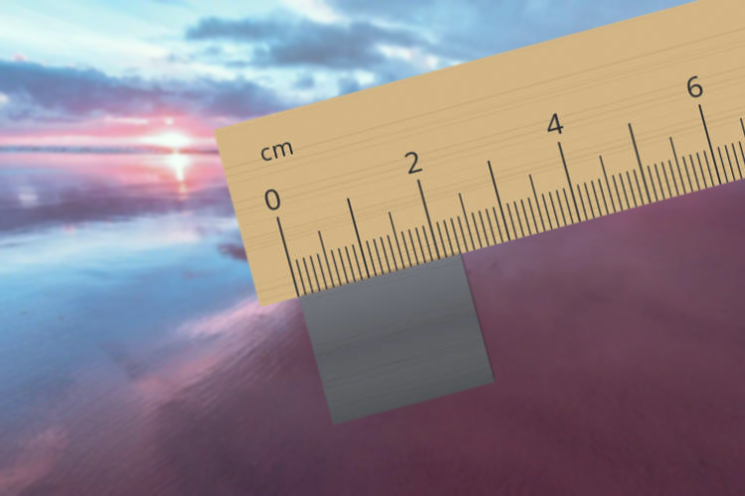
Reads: 2.3 (cm)
